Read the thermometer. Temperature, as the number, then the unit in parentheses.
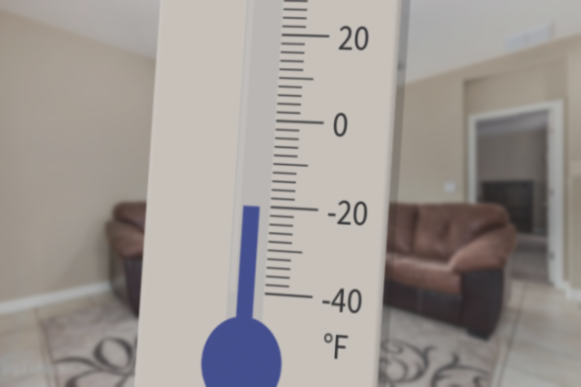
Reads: -20 (°F)
